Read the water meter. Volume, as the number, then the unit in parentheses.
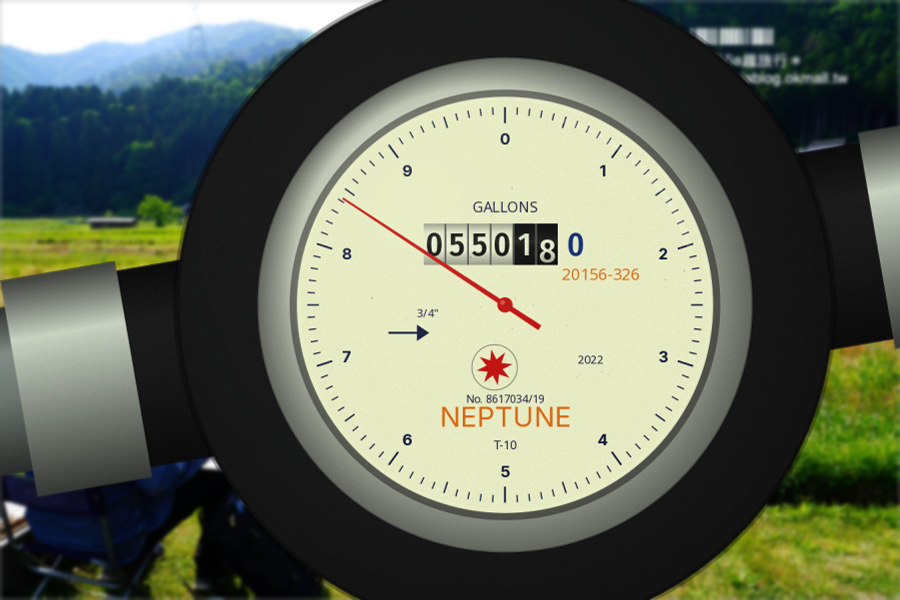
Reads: 550178.4 (gal)
